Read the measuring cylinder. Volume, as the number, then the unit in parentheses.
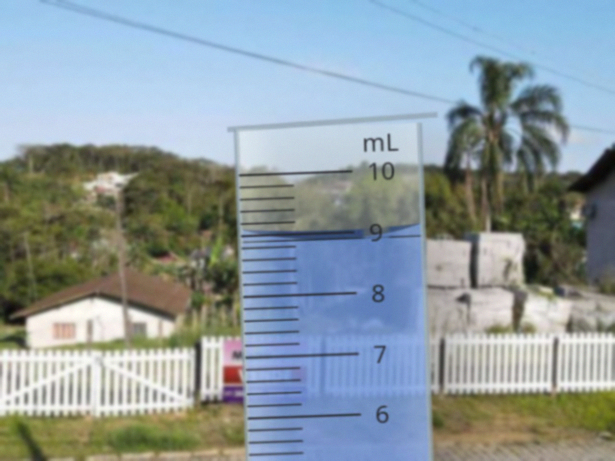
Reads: 8.9 (mL)
